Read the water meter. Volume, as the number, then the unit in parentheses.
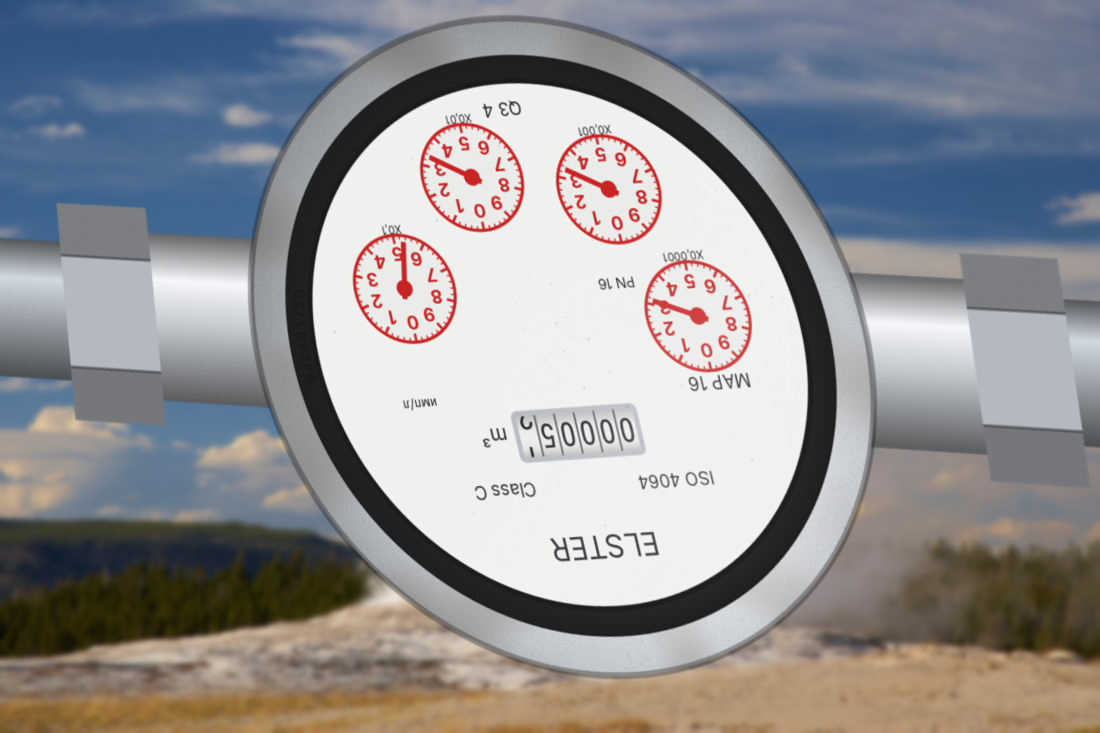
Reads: 51.5333 (m³)
